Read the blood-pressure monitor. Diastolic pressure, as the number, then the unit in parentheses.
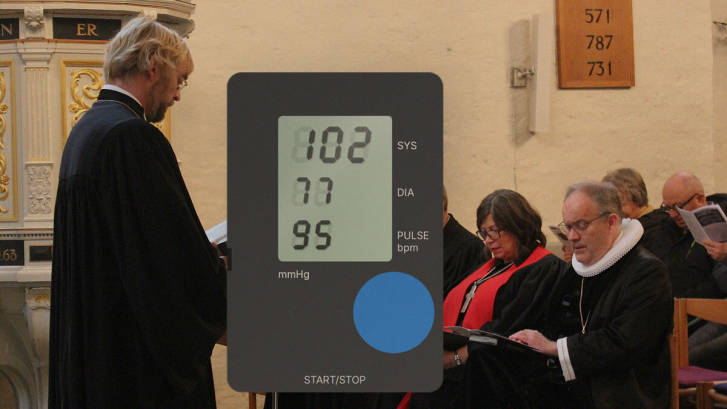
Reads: 77 (mmHg)
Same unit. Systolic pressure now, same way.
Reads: 102 (mmHg)
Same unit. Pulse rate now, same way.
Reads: 95 (bpm)
